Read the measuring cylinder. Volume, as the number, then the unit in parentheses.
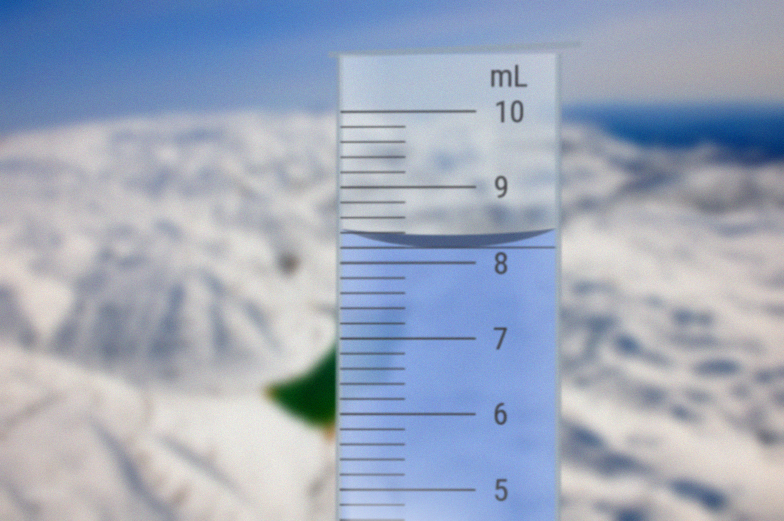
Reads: 8.2 (mL)
